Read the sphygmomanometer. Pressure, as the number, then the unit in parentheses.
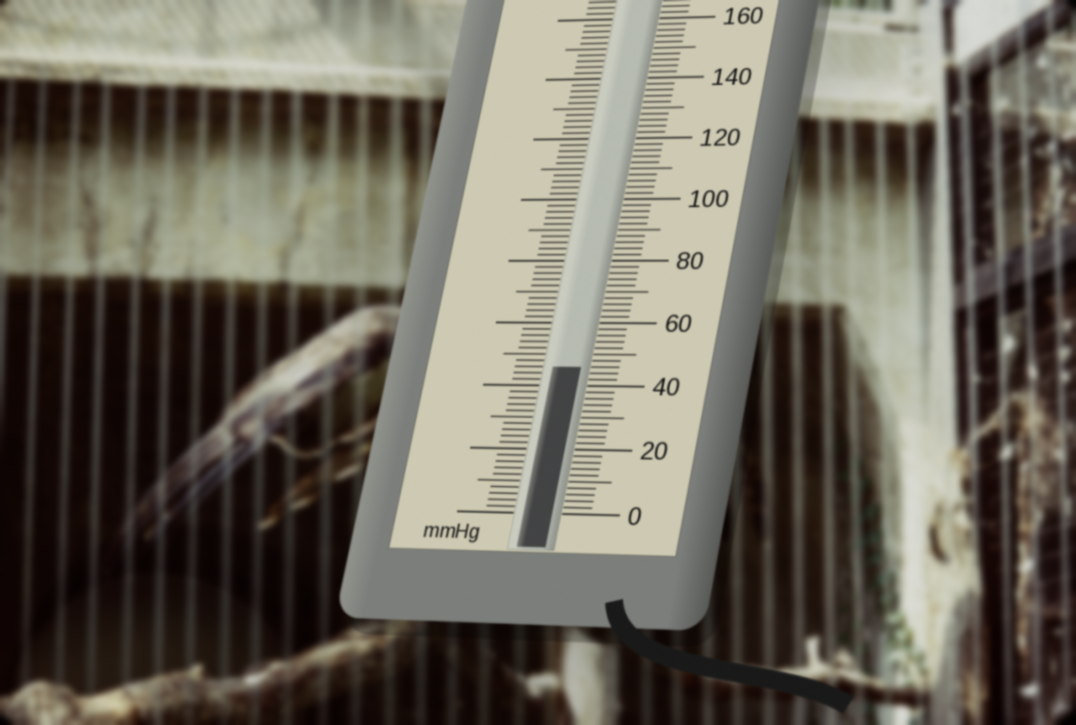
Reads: 46 (mmHg)
